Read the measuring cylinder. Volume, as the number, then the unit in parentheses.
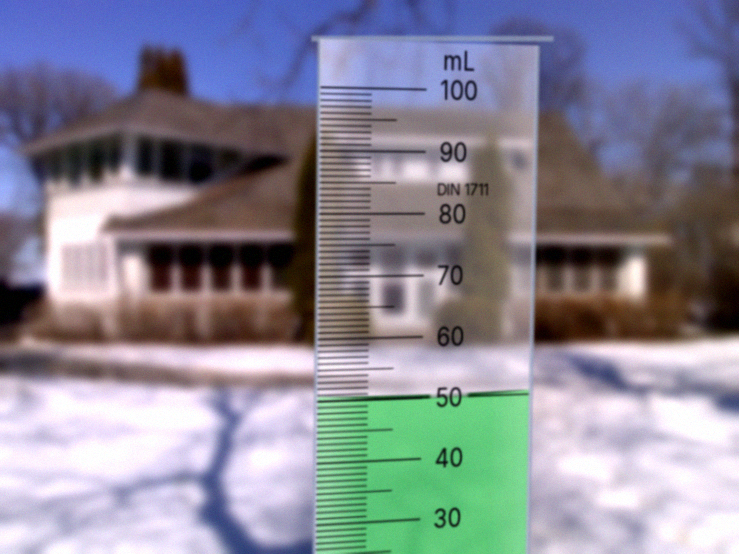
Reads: 50 (mL)
